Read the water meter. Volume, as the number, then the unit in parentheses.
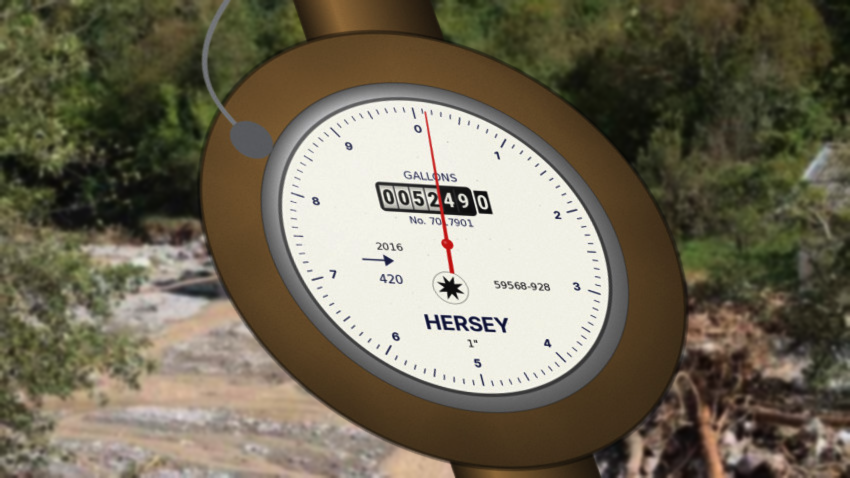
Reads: 52490.1 (gal)
